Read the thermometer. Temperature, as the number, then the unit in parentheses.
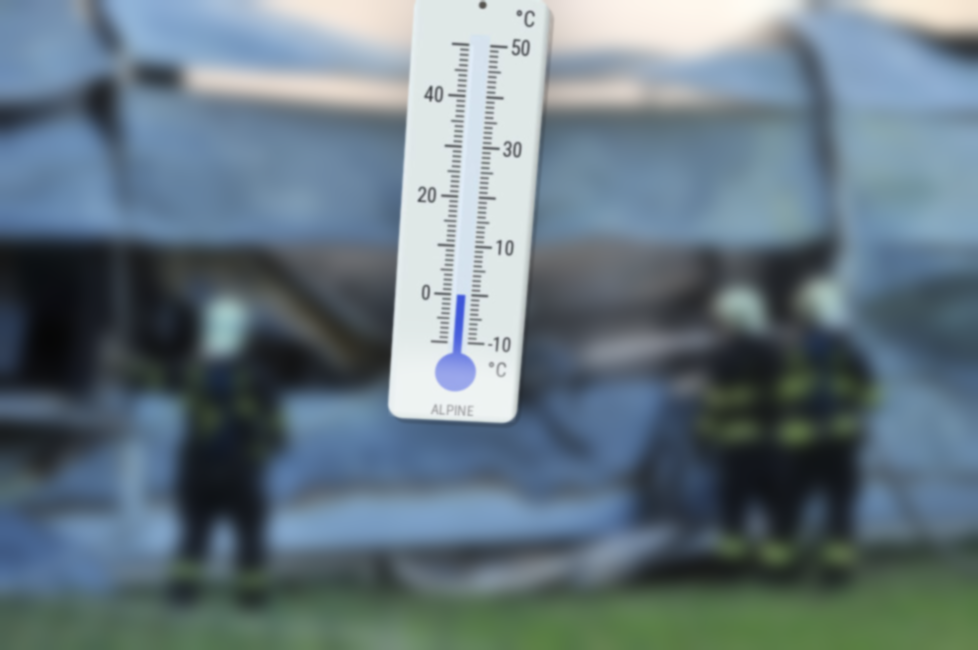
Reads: 0 (°C)
